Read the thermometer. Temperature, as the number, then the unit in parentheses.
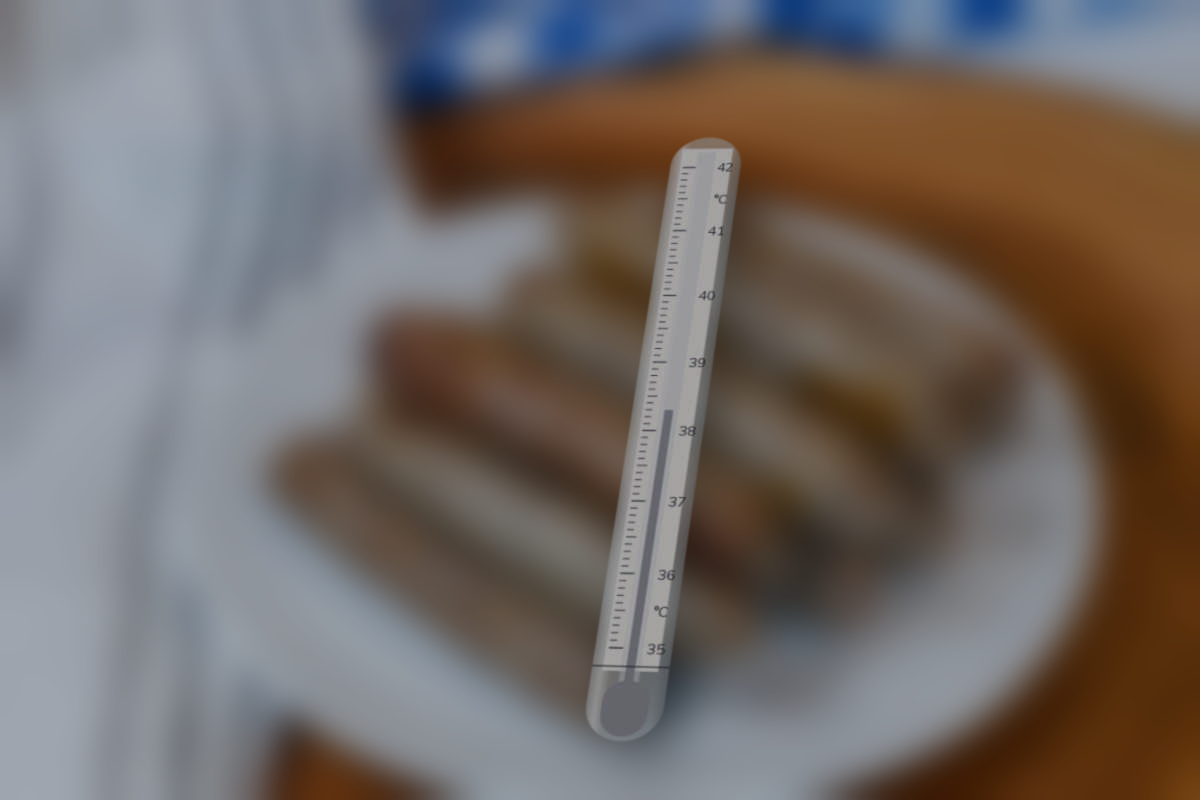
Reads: 38.3 (°C)
